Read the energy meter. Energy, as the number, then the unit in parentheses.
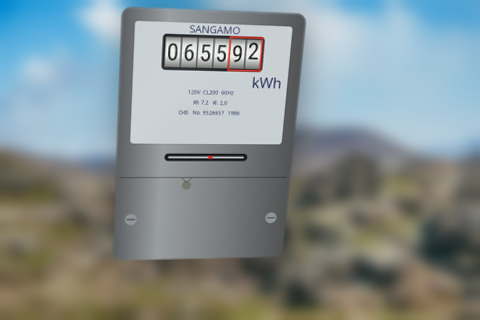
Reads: 655.92 (kWh)
